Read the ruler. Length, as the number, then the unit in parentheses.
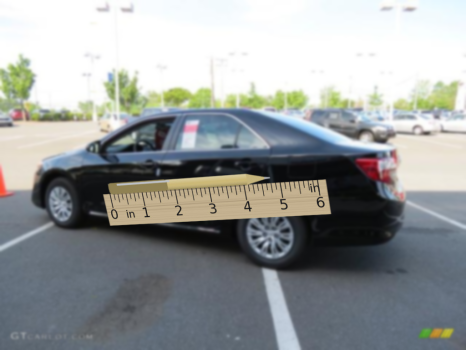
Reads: 4.75 (in)
